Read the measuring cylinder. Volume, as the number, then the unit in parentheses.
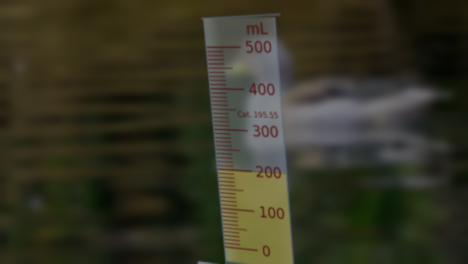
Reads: 200 (mL)
